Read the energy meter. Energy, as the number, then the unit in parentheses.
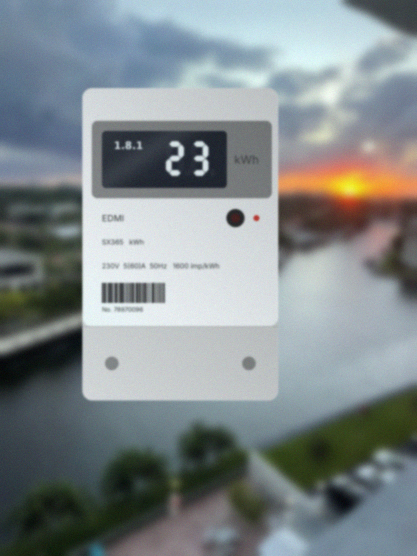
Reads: 23 (kWh)
